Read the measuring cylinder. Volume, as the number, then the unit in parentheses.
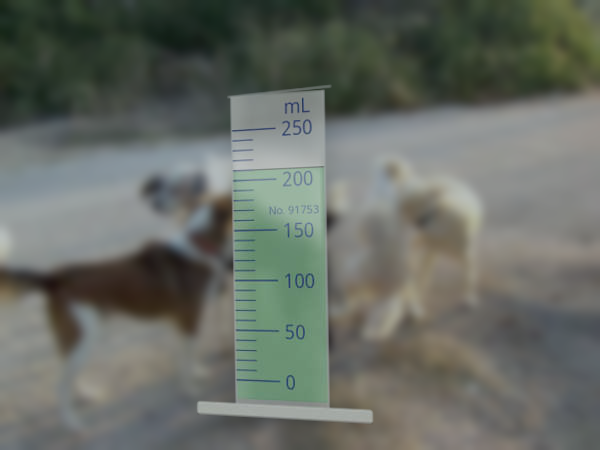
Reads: 210 (mL)
